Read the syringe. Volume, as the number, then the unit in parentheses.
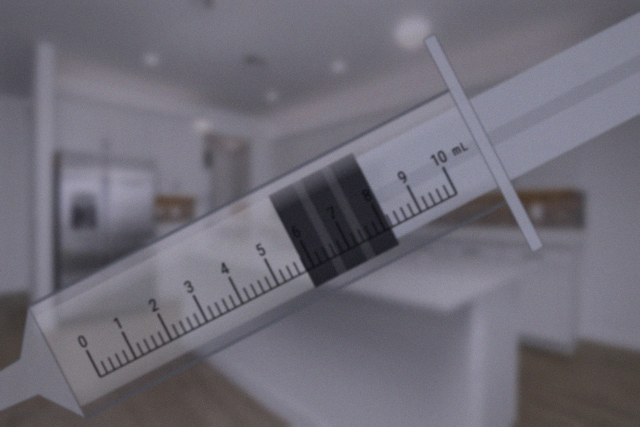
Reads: 5.8 (mL)
